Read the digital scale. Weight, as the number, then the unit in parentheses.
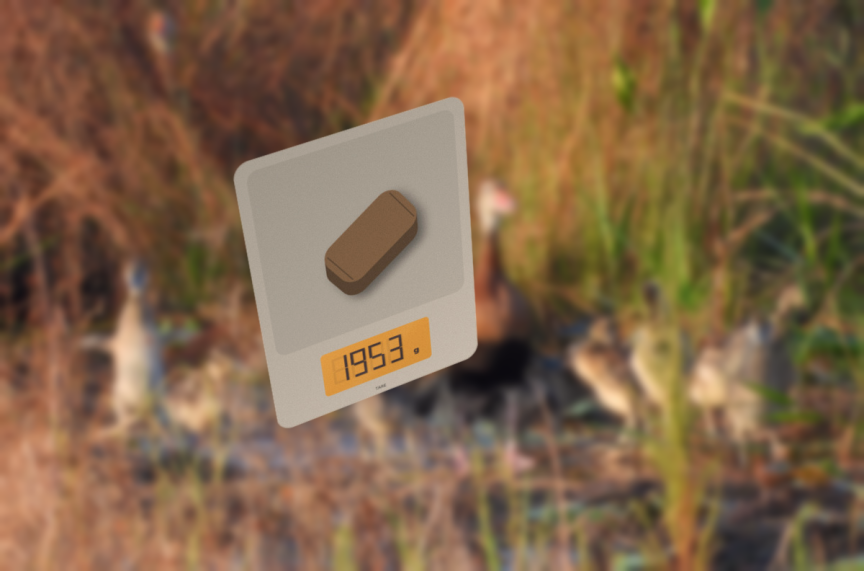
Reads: 1953 (g)
